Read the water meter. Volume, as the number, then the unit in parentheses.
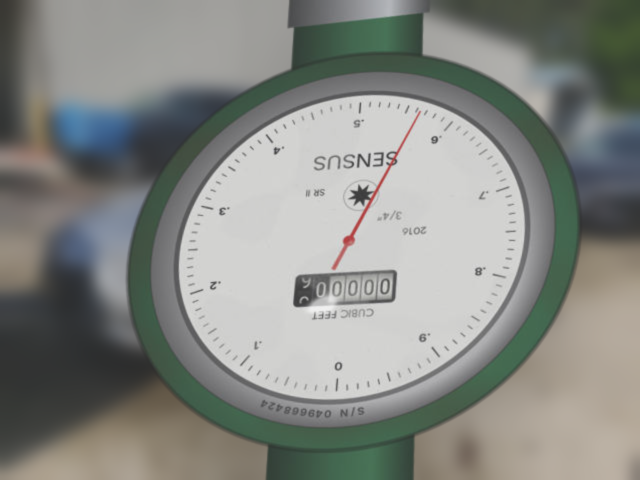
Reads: 5.56 (ft³)
